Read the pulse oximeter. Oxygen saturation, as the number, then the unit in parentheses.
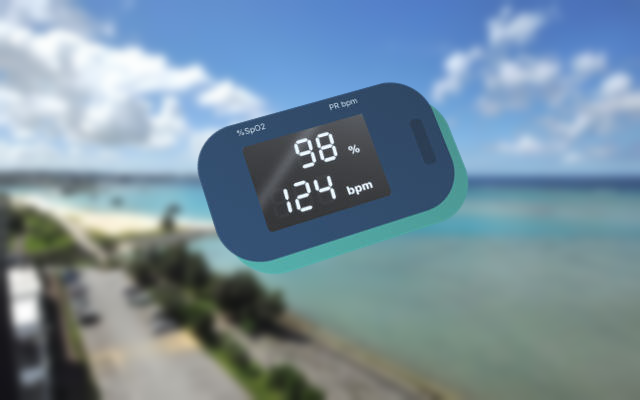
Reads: 98 (%)
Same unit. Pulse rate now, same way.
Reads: 124 (bpm)
